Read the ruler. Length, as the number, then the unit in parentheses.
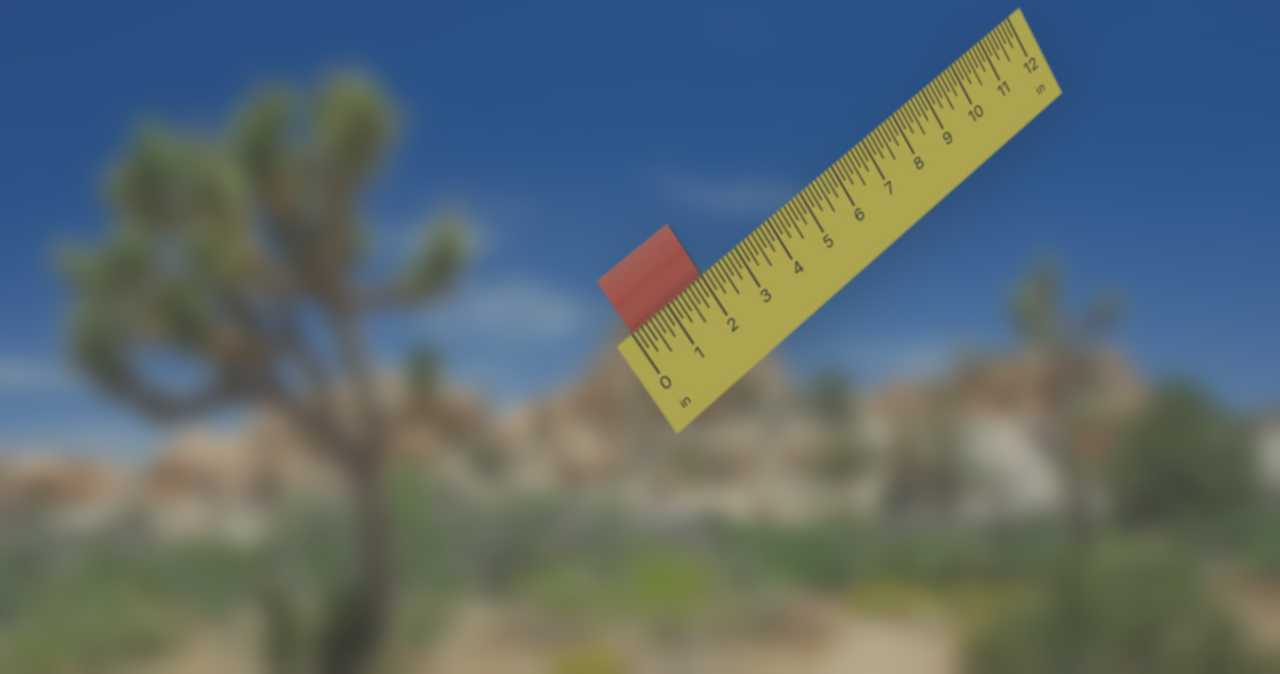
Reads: 2 (in)
